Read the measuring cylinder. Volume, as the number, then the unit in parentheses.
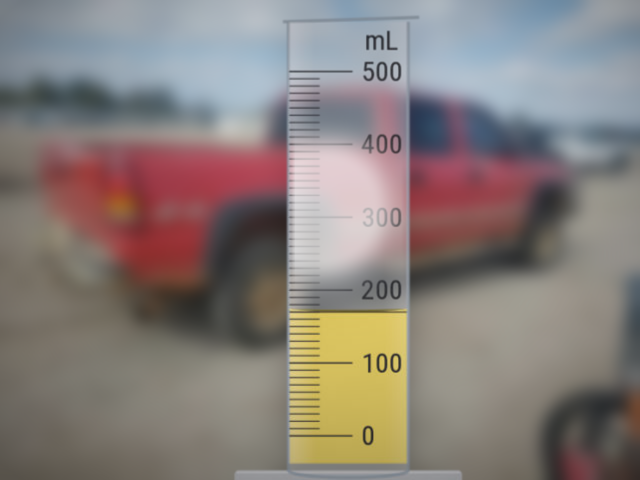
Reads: 170 (mL)
